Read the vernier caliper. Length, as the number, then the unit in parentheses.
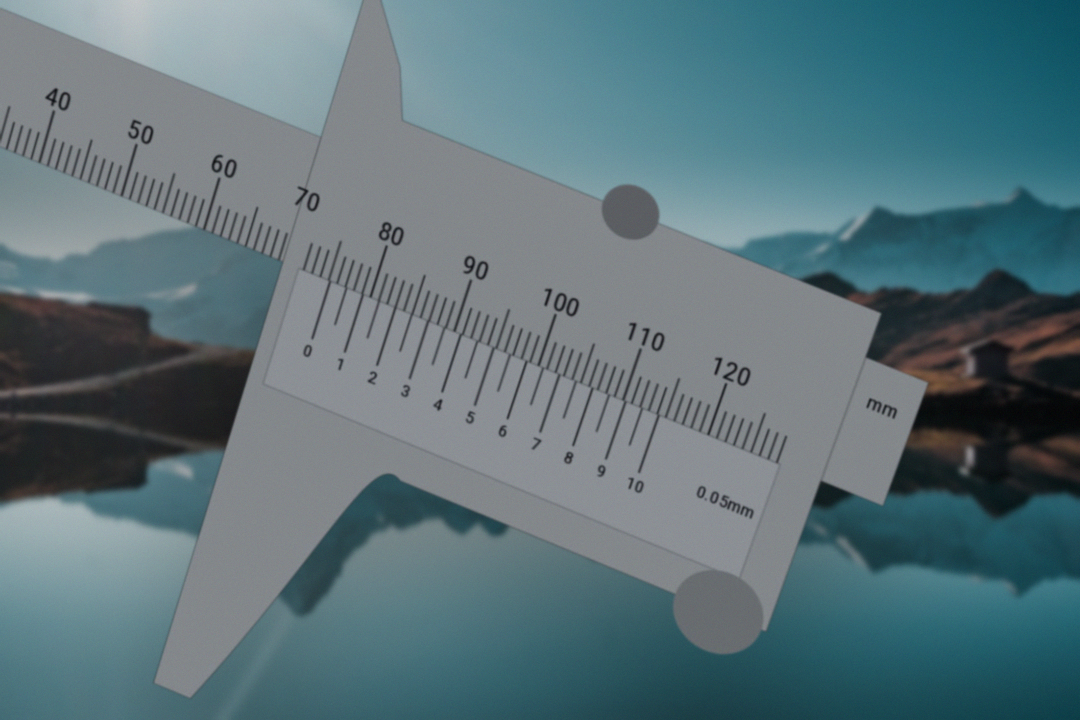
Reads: 75.2 (mm)
